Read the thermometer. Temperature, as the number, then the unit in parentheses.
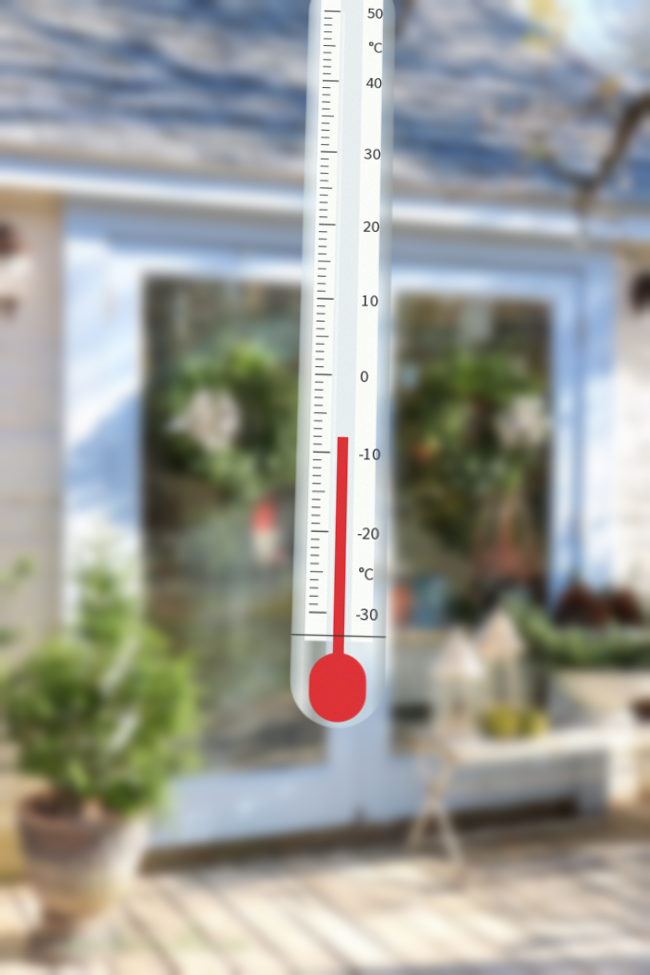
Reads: -8 (°C)
